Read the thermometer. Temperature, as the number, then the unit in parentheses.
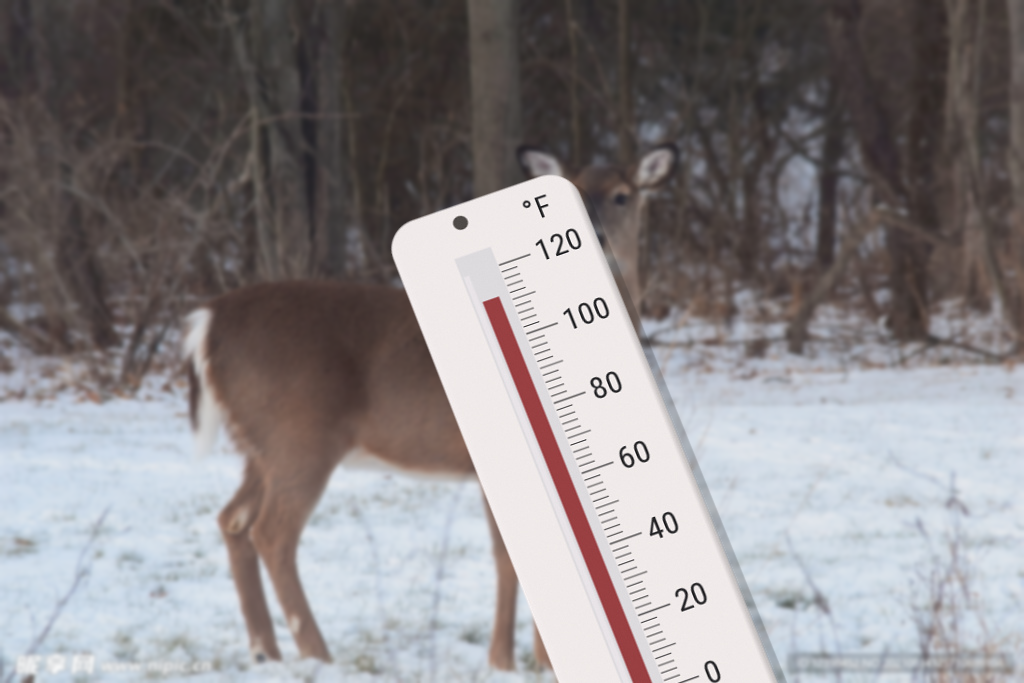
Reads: 112 (°F)
